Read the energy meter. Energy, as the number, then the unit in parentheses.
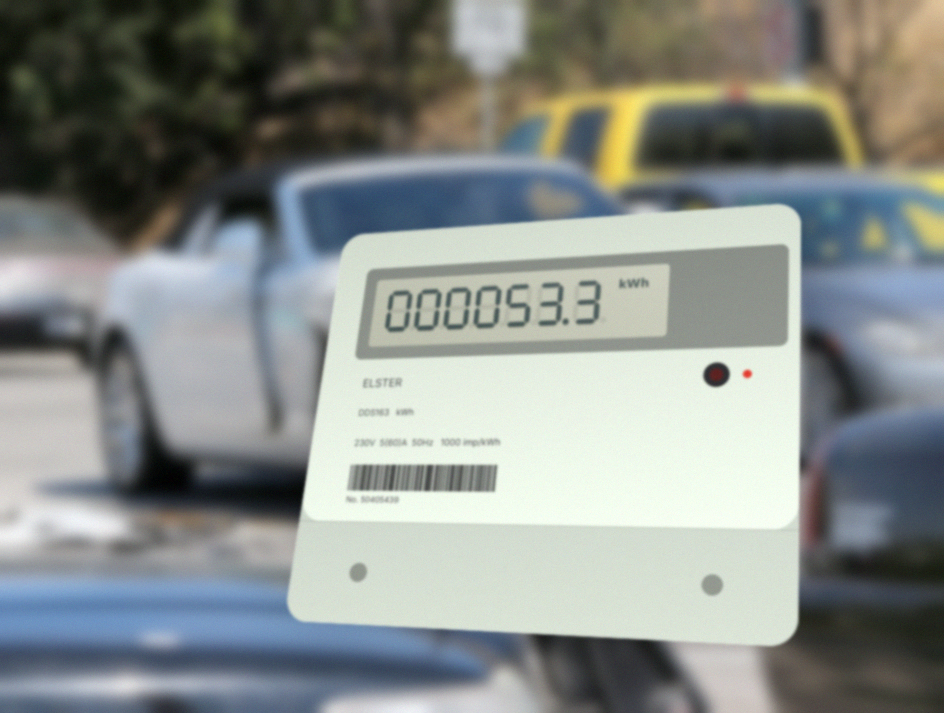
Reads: 53.3 (kWh)
